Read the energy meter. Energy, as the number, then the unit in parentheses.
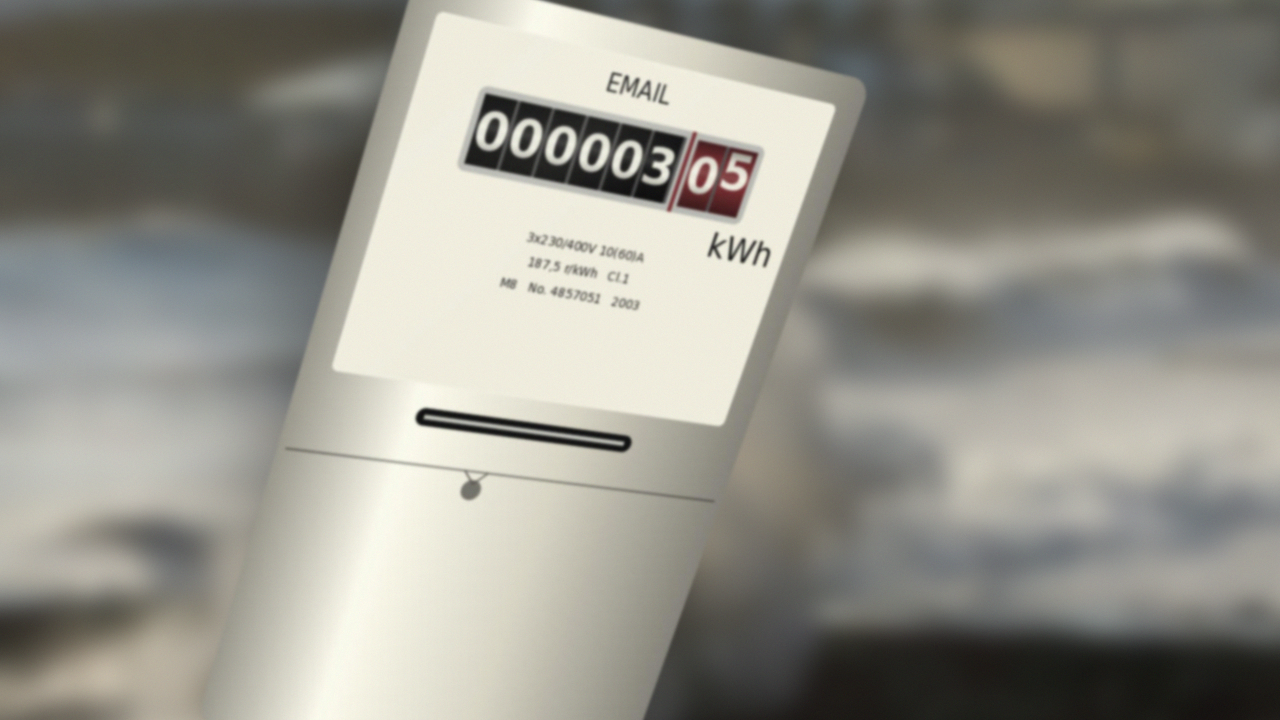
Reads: 3.05 (kWh)
